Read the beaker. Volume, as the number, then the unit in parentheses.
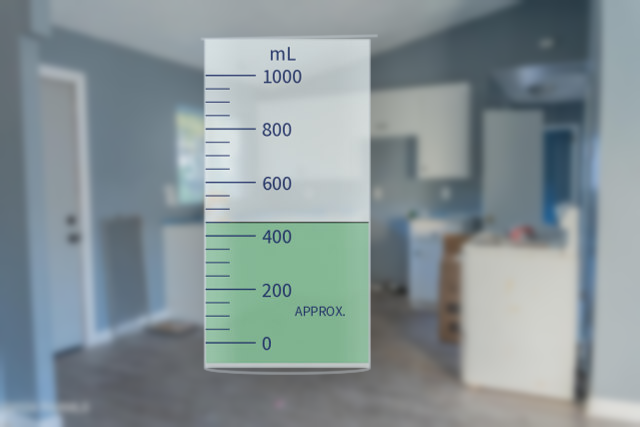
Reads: 450 (mL)
